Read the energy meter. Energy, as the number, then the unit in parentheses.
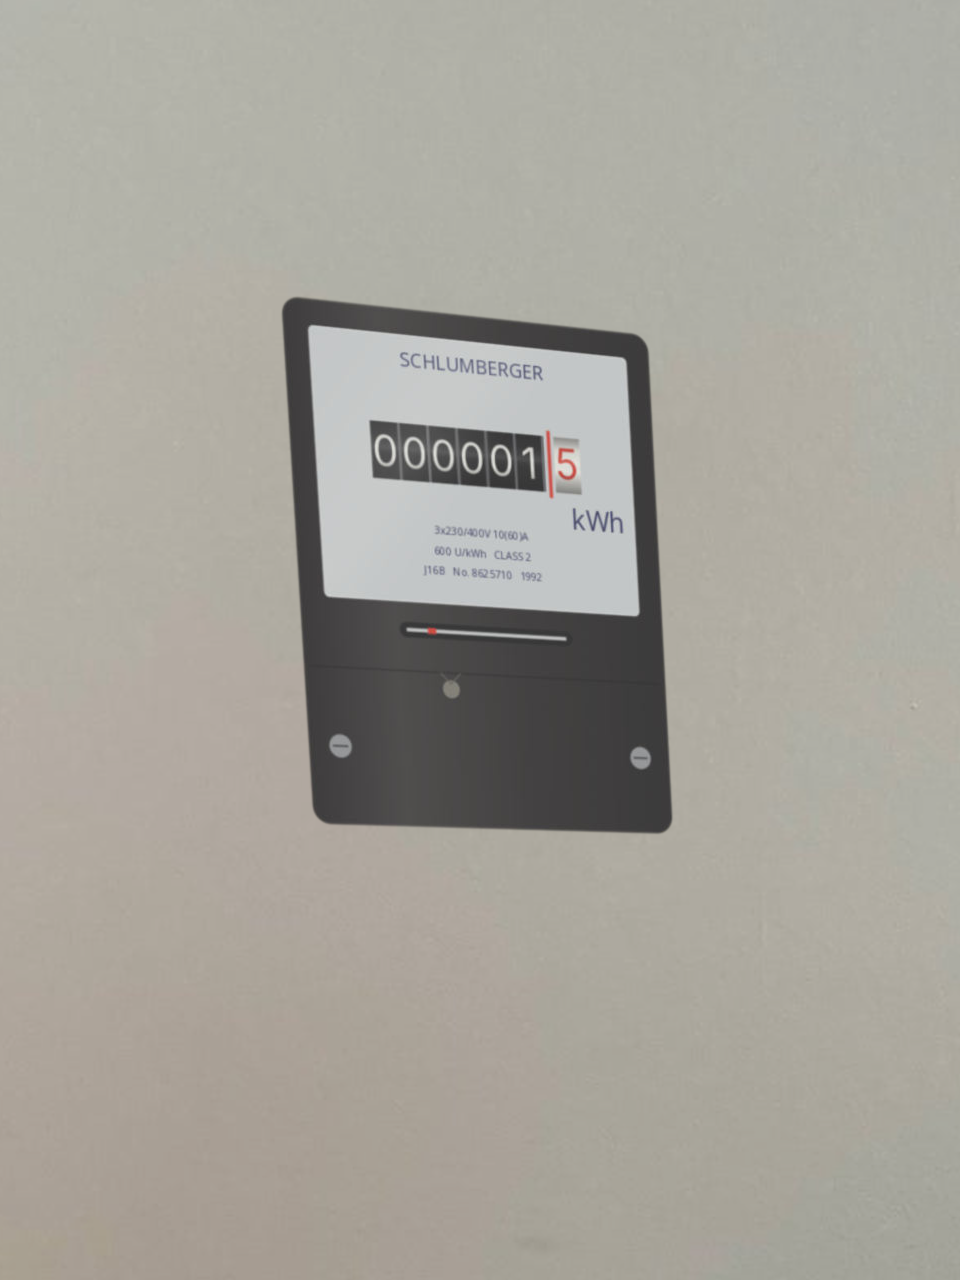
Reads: 1.5 (kWh)
